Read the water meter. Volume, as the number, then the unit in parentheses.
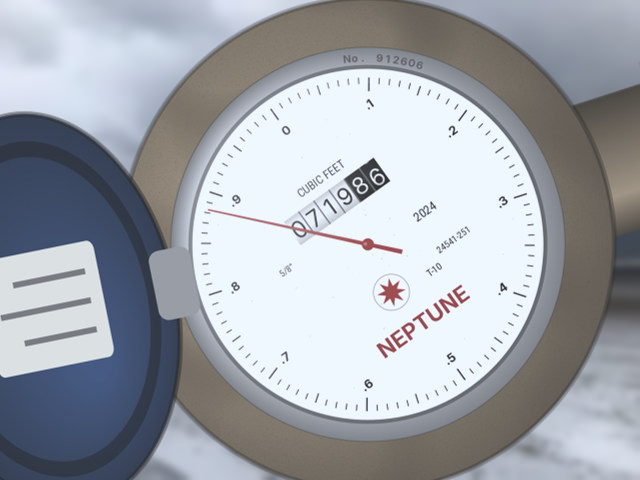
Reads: 71985.88 (ft³)
